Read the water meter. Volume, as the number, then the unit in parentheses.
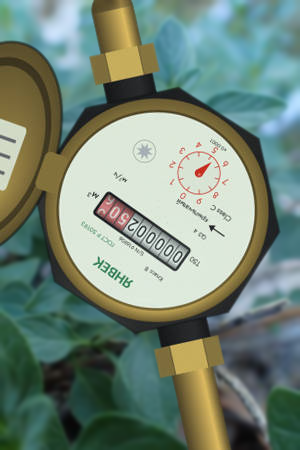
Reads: 2.5055 (m³)
